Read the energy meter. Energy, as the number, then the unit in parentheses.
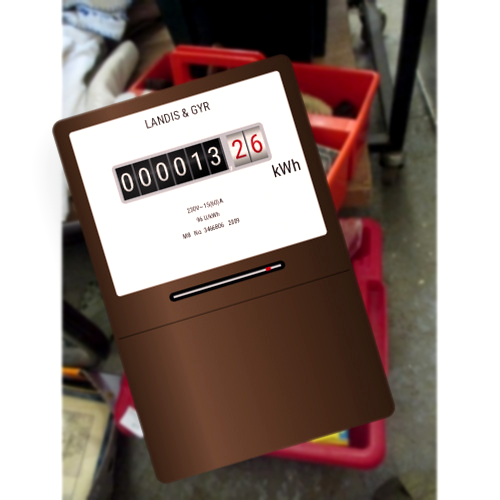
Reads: 13.26 (kWh)
